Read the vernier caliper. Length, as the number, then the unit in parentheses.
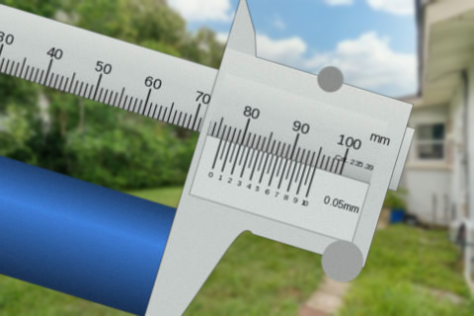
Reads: 76.0 (mm)
